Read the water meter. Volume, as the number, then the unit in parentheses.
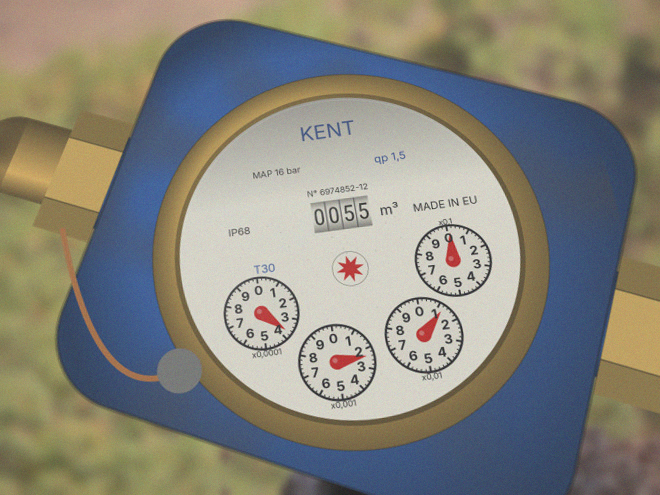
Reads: 55.0123 (m³)
